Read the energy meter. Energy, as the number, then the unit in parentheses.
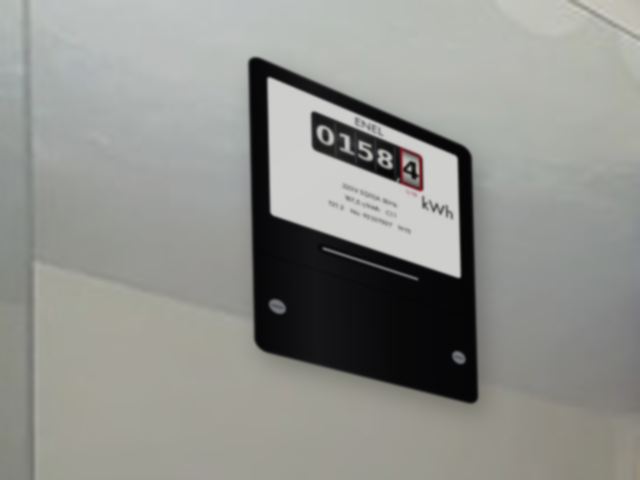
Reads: 158.4 (kWh)
